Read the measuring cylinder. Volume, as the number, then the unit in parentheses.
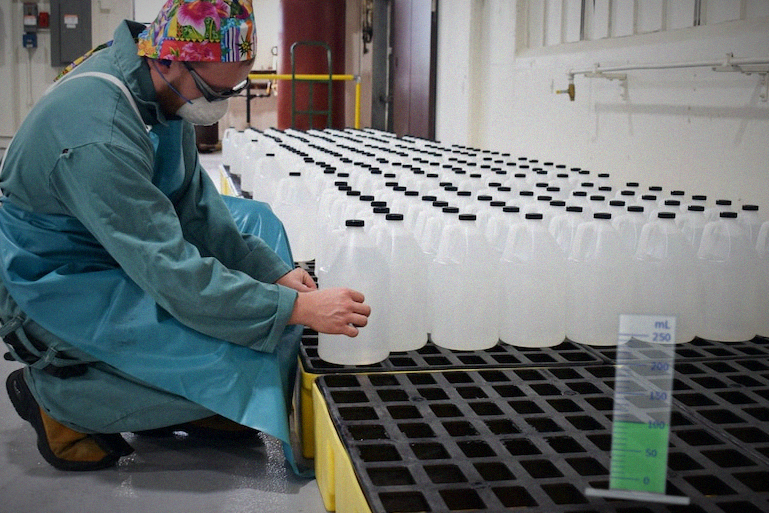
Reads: 100 (mL)
